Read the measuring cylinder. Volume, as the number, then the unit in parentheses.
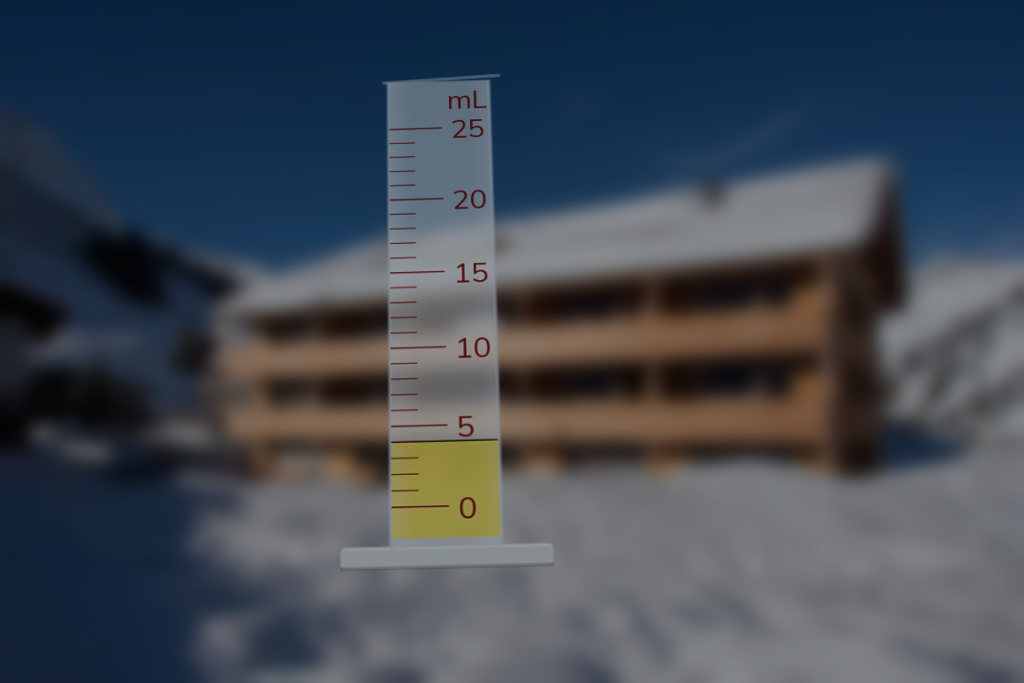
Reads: 4 (mL)
